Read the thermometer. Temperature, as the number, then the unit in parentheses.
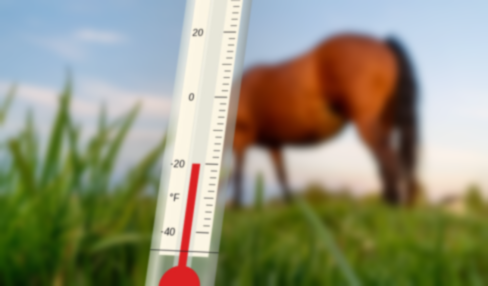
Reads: -20 (°F)
